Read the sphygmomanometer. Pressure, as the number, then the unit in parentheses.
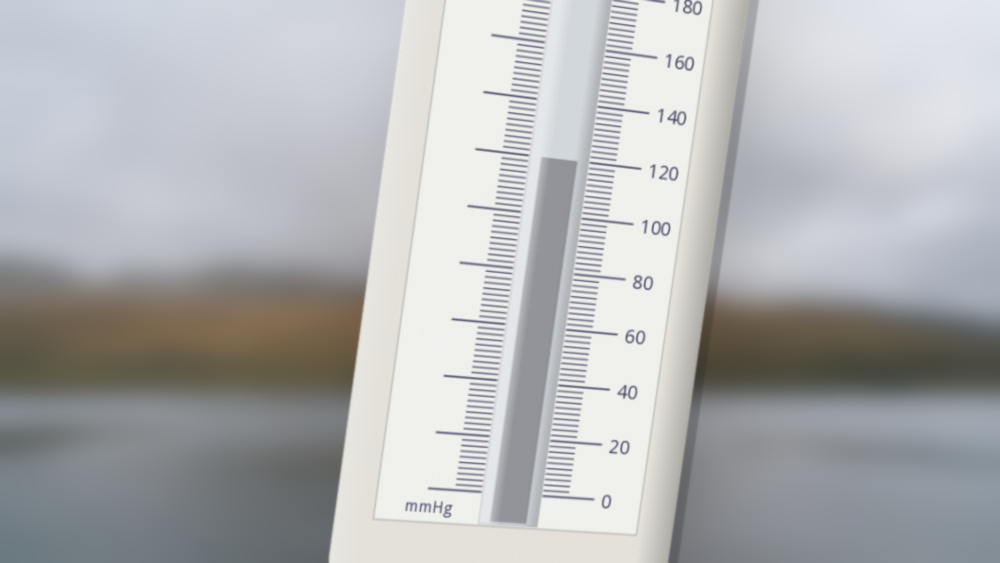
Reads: 120 (mmHg)
